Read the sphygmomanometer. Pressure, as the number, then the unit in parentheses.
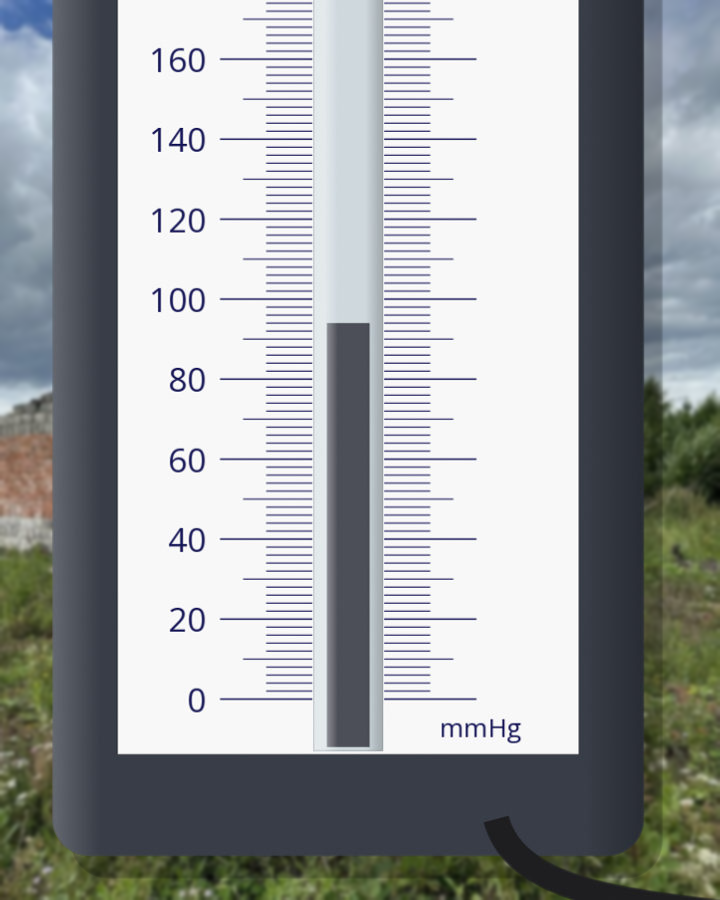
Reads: 94 (mmHg)
